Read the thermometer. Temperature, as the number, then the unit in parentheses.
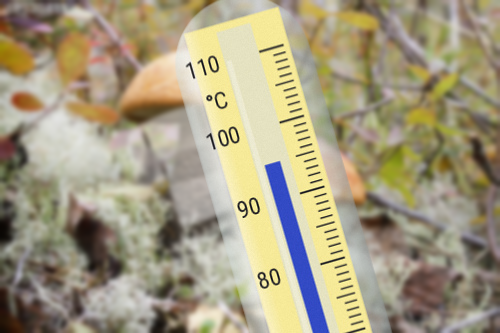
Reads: 95 (°C)
